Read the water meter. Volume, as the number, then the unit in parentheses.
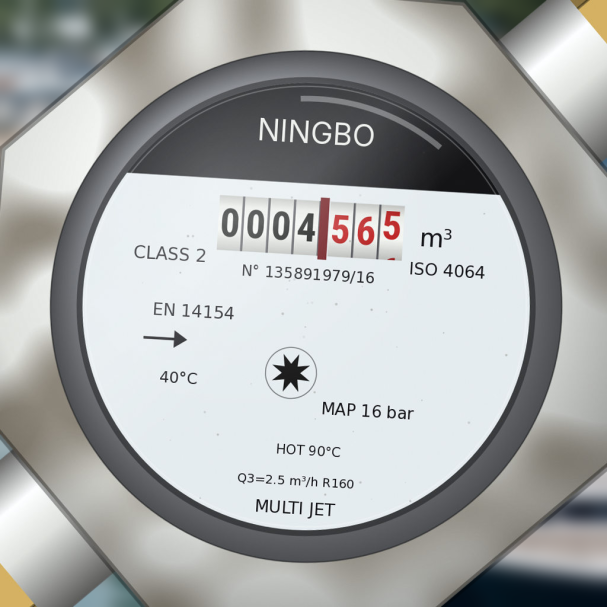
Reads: 4.565 (m³)
